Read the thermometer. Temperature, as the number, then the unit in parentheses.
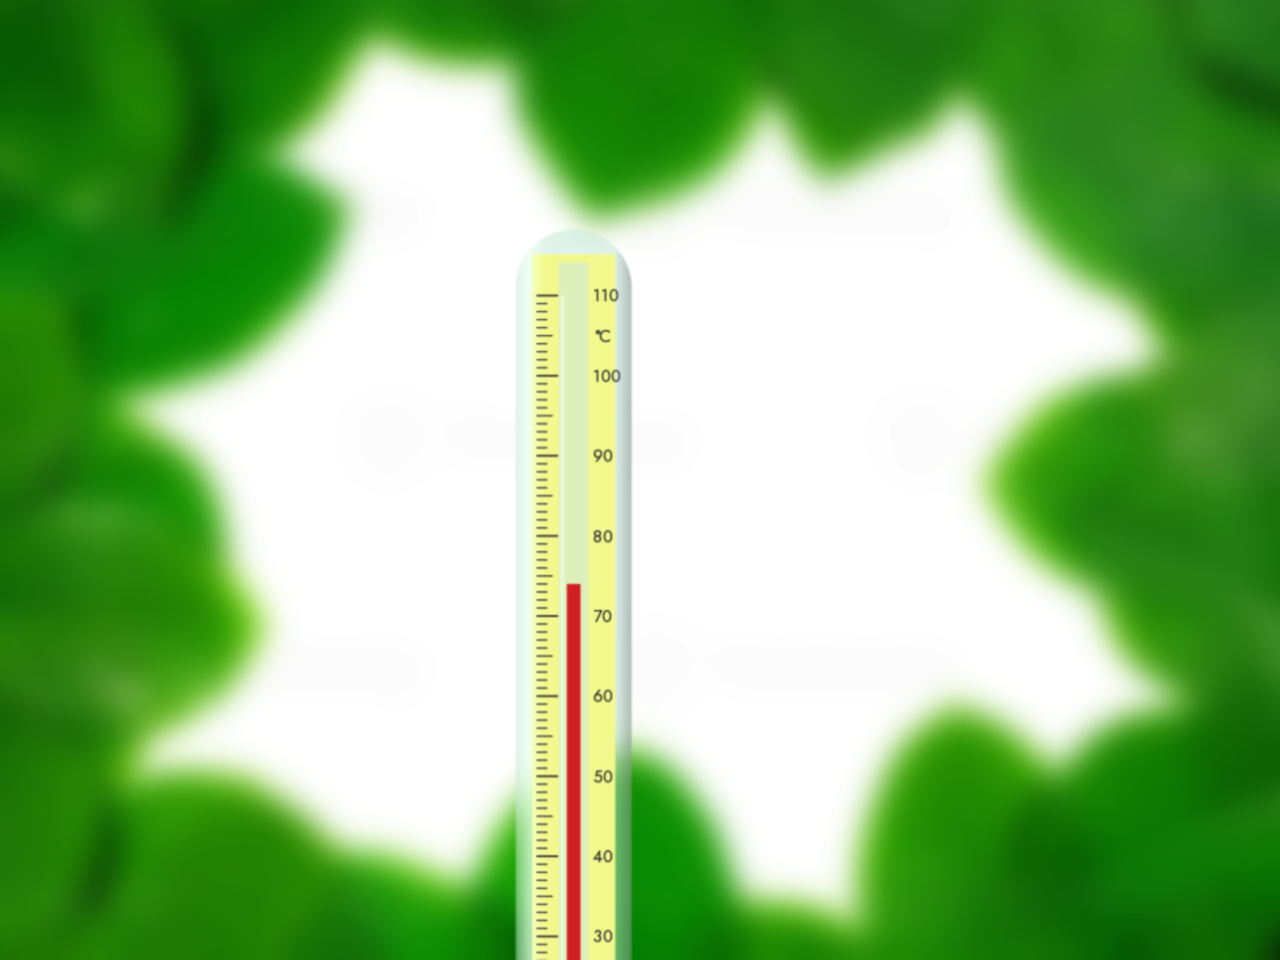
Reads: 74 (°C)
